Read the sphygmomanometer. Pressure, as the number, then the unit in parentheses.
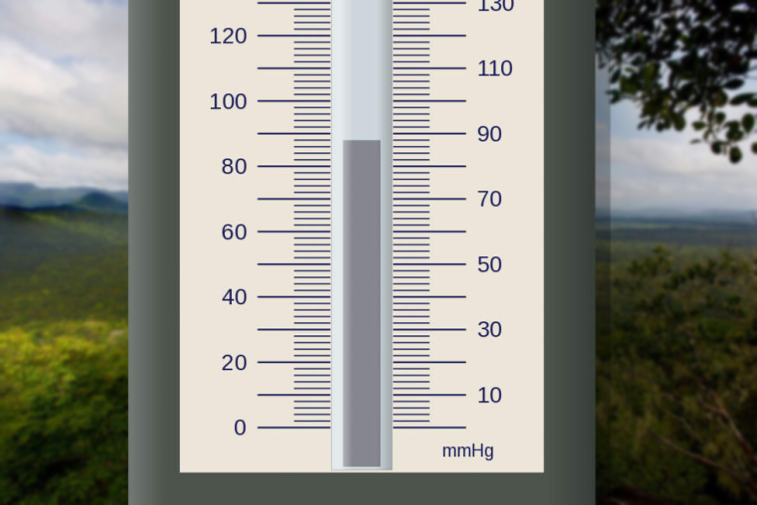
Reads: 88 (mmHg)
